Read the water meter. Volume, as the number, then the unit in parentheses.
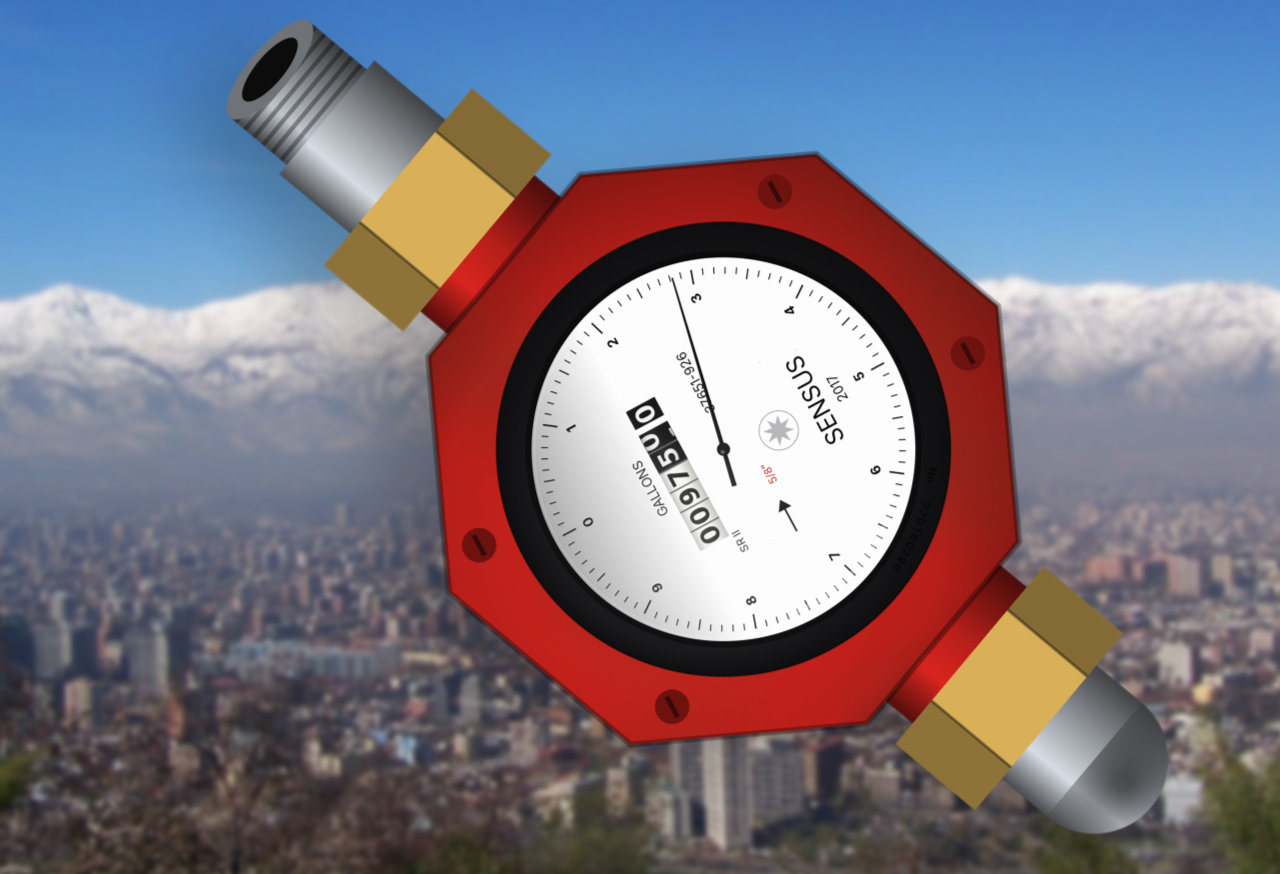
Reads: 97502.8 (gal)
